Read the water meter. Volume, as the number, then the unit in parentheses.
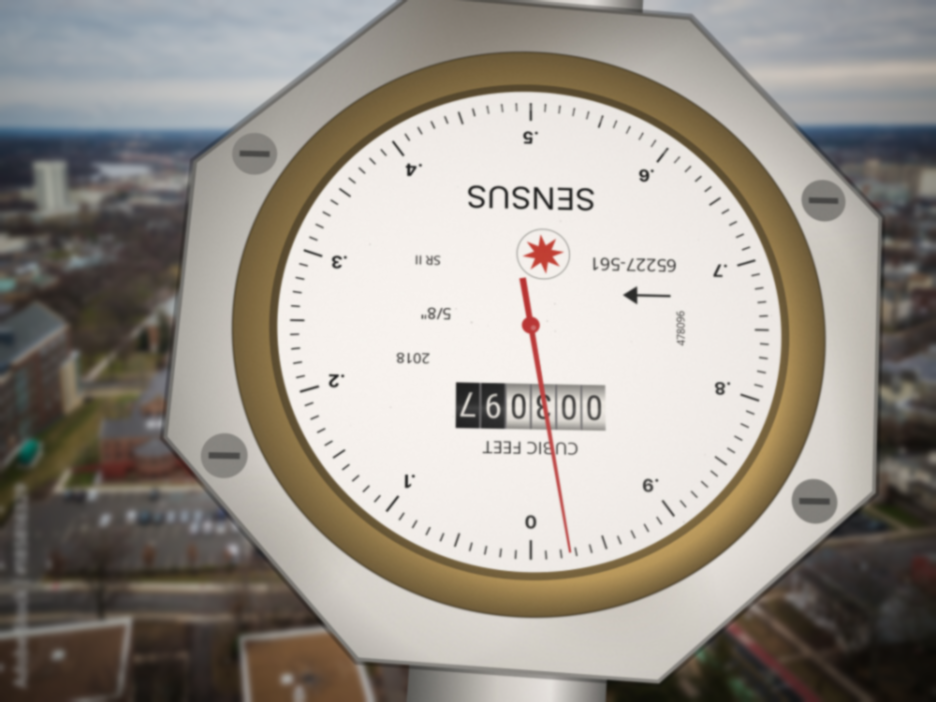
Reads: 3096.97 (ft³)
